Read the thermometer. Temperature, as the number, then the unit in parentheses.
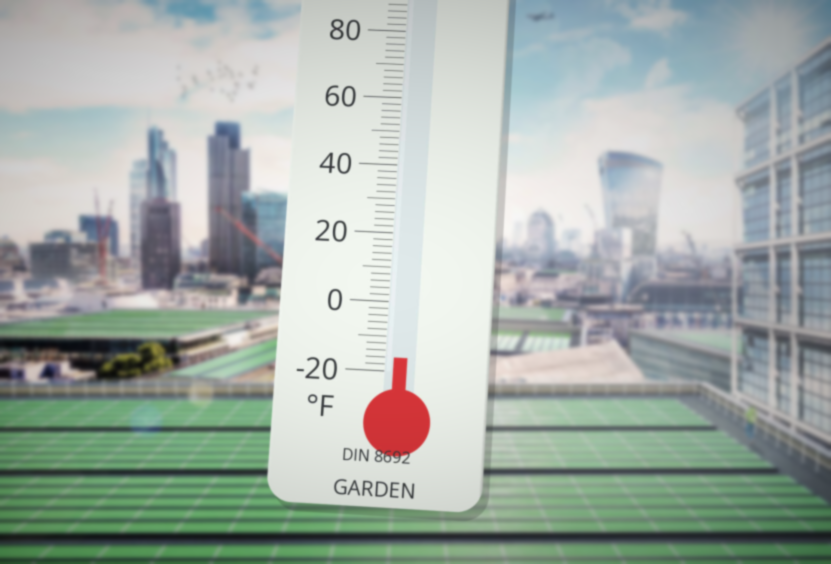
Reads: -16 (°F)
